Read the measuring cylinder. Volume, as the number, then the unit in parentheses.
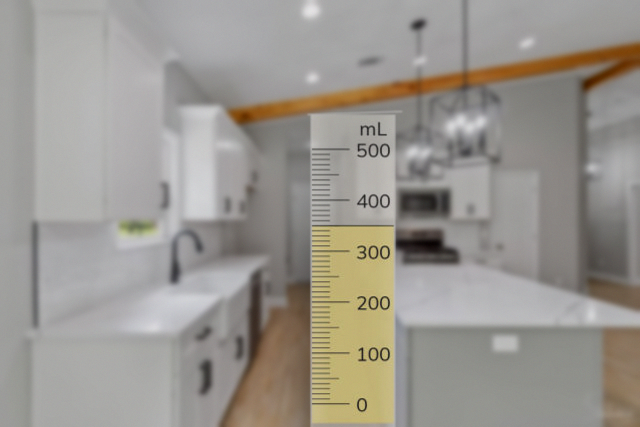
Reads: 350 (mL)
